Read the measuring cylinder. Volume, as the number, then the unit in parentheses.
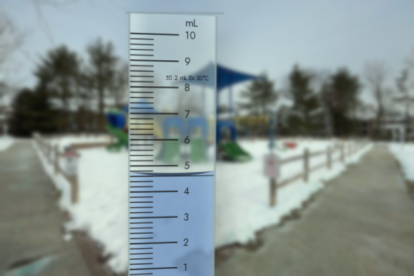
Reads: 4.6 (mL)
